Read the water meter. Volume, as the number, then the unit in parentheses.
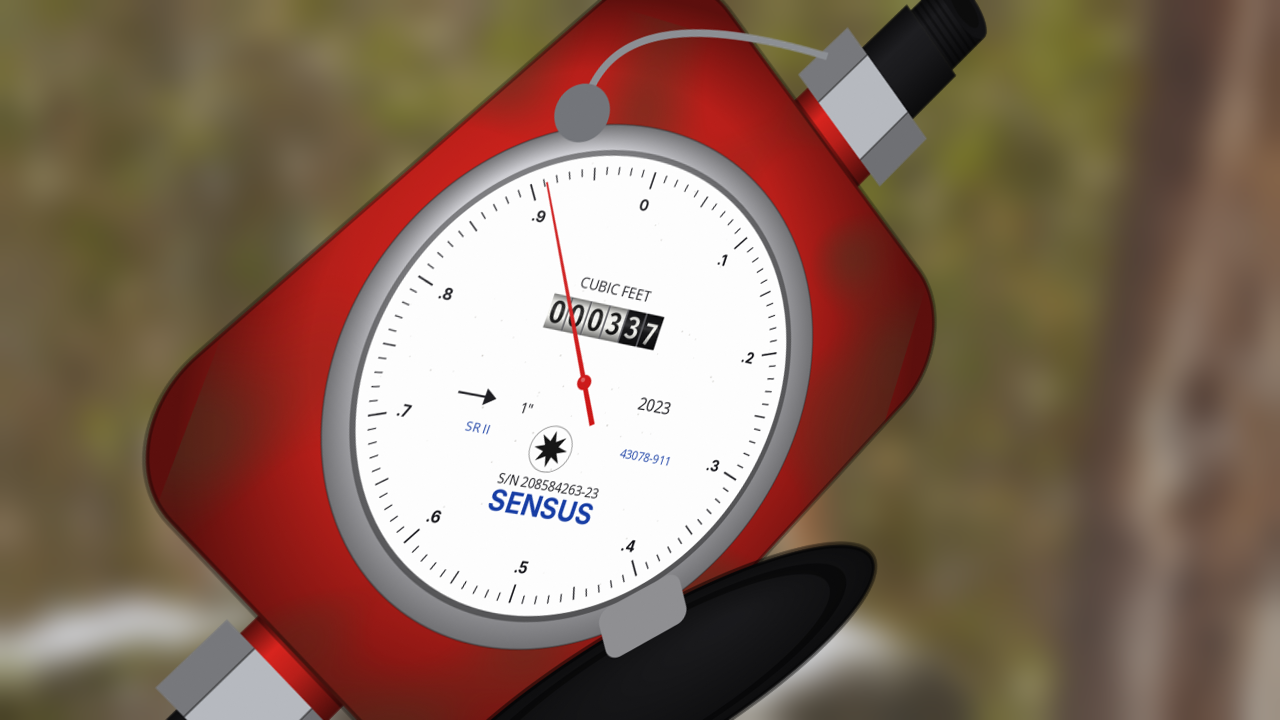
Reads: 336.91 (ft³)
